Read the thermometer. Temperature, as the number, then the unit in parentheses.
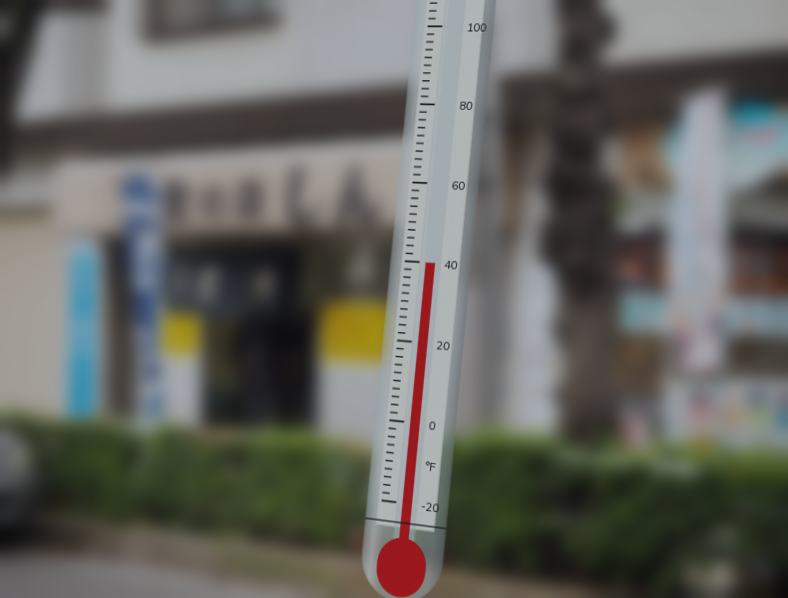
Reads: 40 (°F)
